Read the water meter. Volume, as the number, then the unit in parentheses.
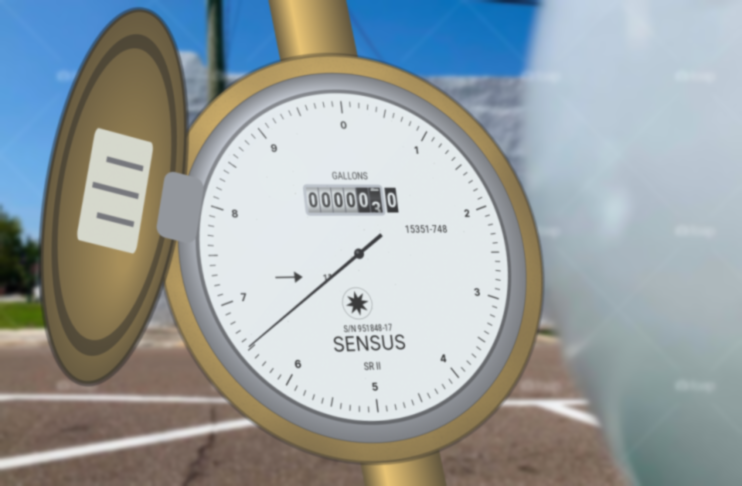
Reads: 26.5 (gal)
